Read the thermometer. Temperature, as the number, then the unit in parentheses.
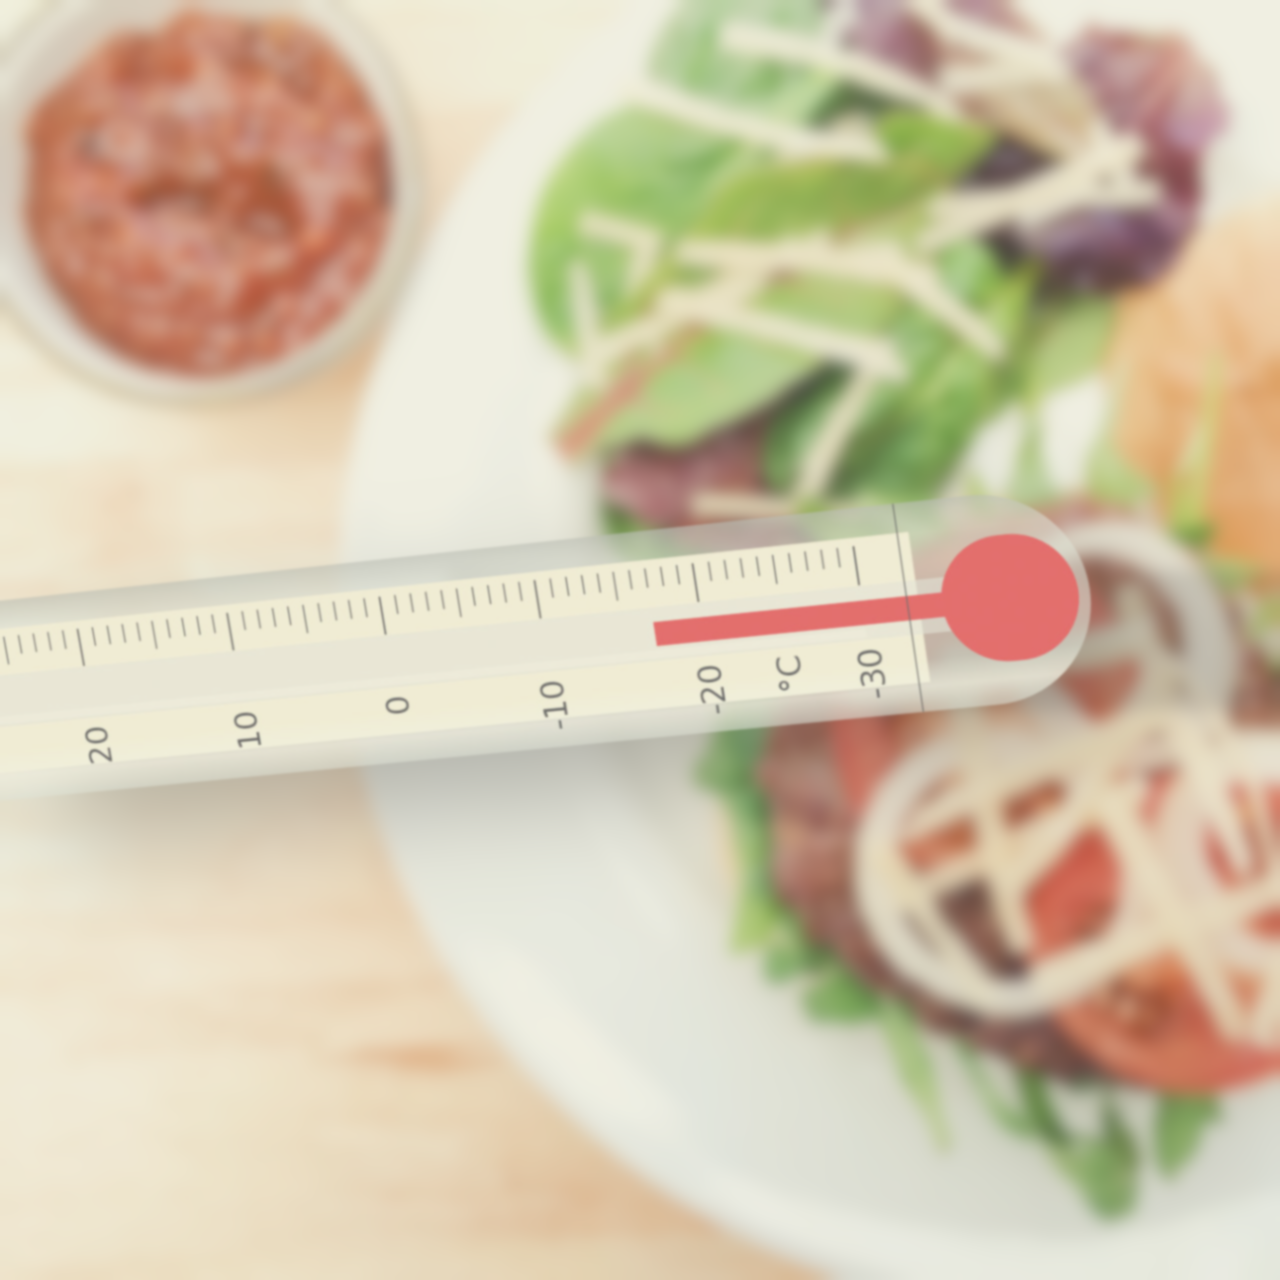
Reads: -17 (°C)
